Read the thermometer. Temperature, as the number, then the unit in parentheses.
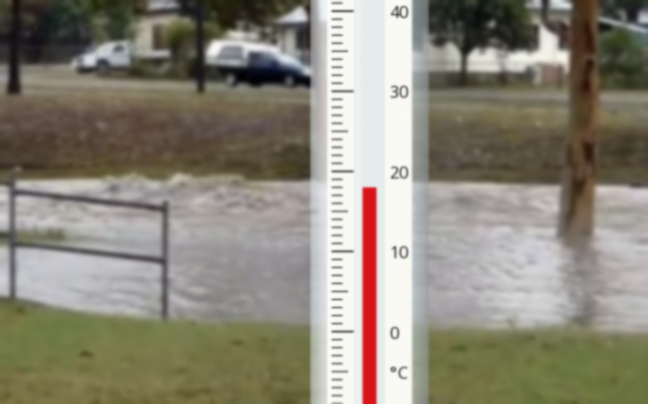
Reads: 18 (°C)
